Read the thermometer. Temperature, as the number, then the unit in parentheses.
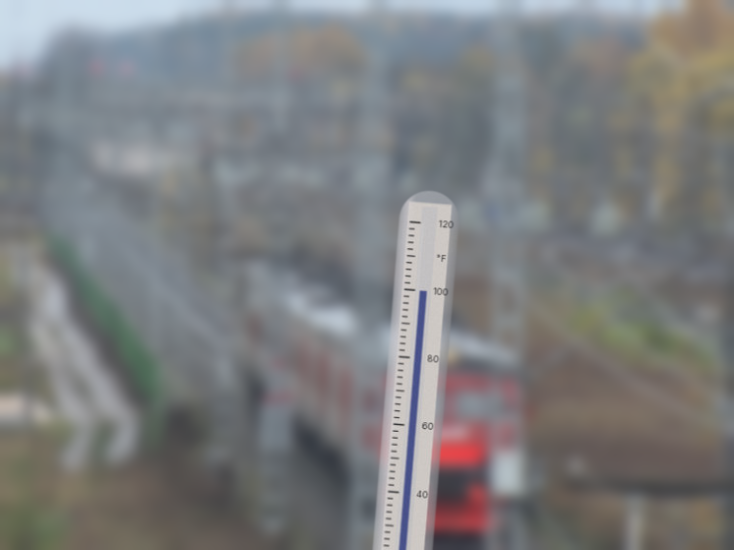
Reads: 100 (°F)
